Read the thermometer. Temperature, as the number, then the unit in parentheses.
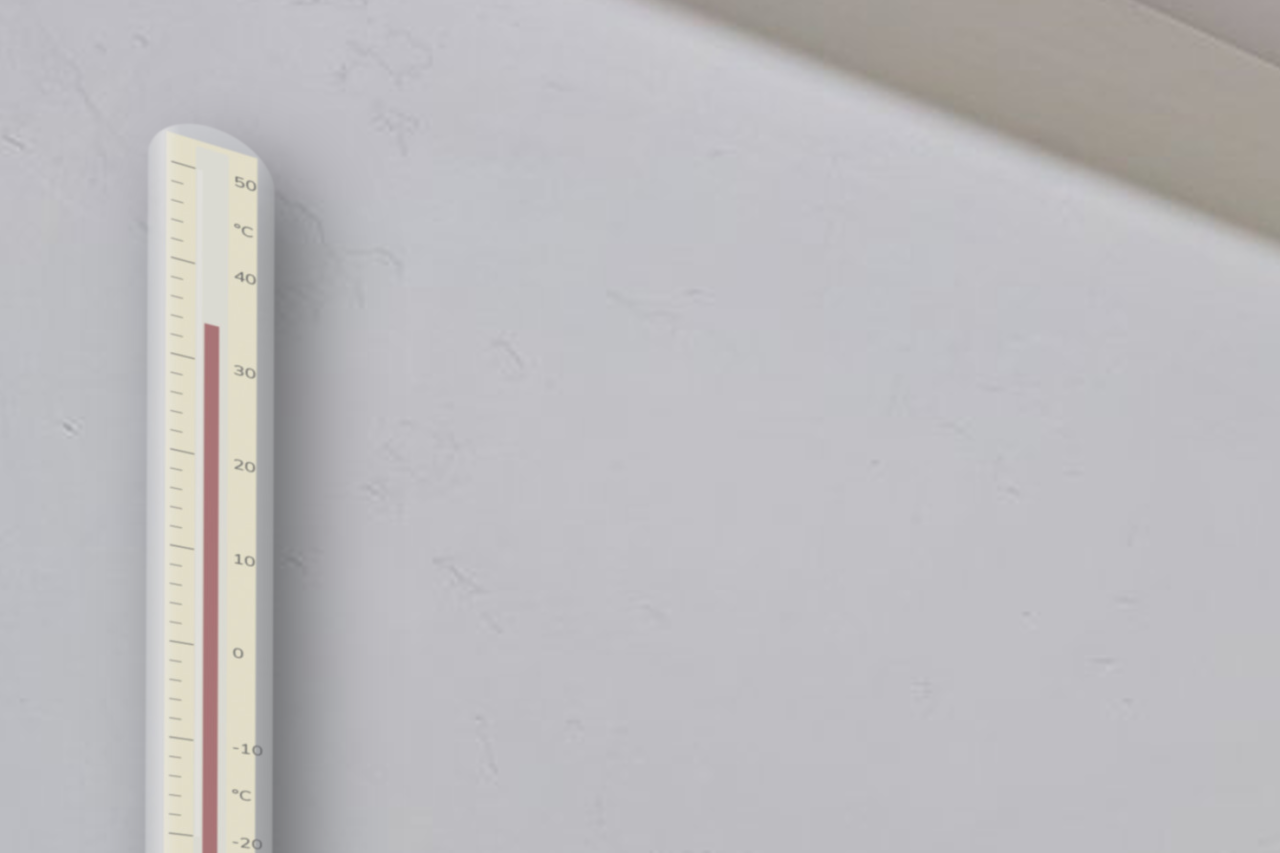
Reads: 34 (°C)
